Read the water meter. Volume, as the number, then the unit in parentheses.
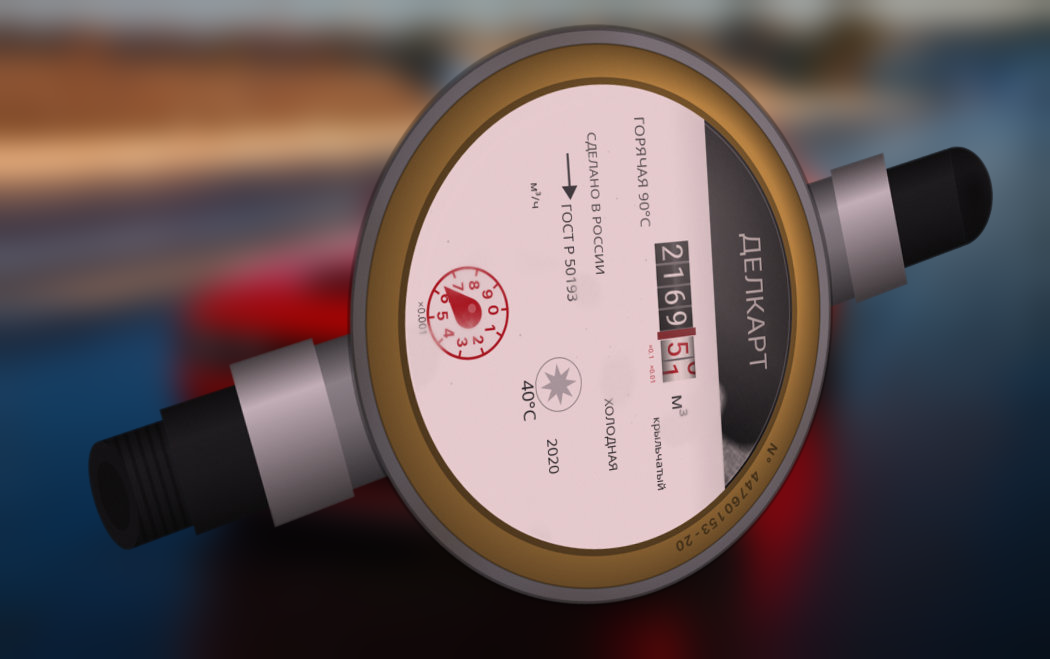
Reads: 2169.506 (m³)
